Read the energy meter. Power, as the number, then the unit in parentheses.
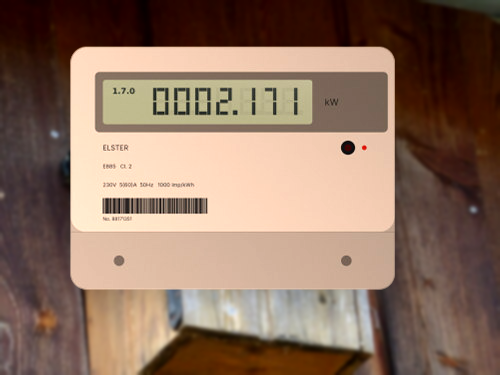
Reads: 2.171 (kW)
